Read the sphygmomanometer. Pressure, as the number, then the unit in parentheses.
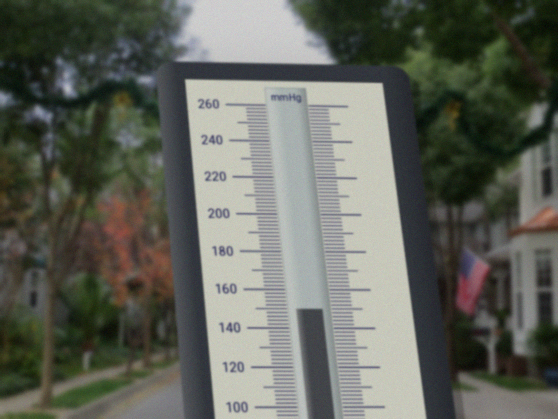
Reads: 150 (mmHg)
